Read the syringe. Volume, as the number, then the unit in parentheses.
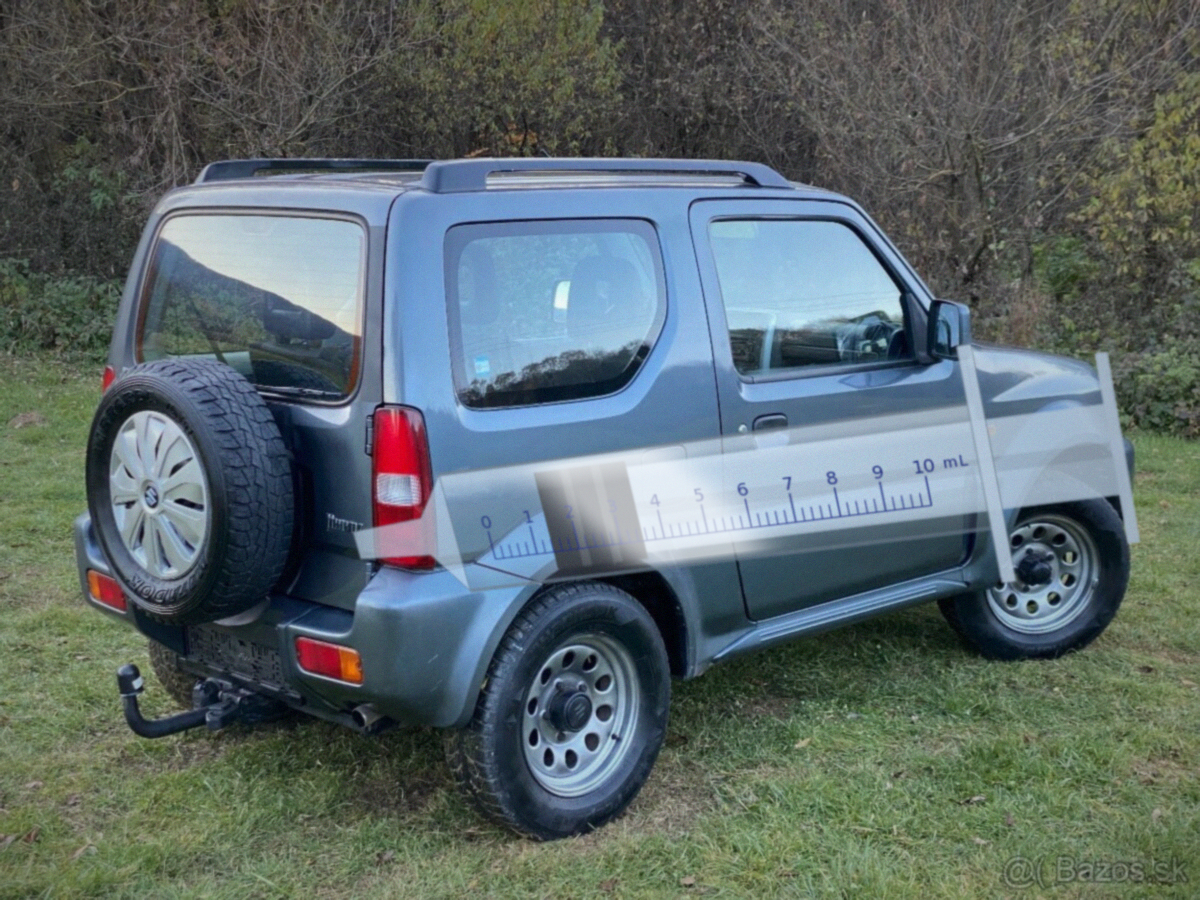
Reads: 1.4 (mL)
